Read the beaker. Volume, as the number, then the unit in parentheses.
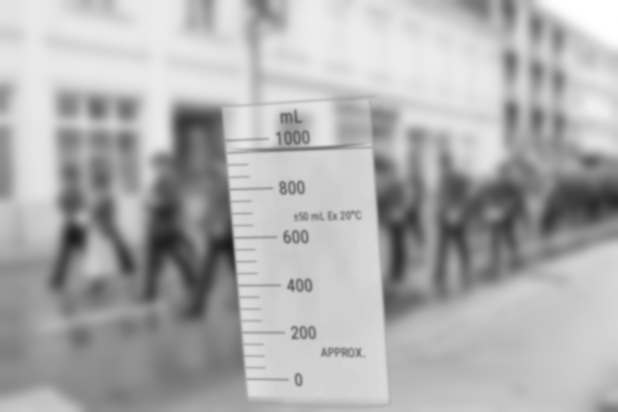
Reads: 950 (mL)
